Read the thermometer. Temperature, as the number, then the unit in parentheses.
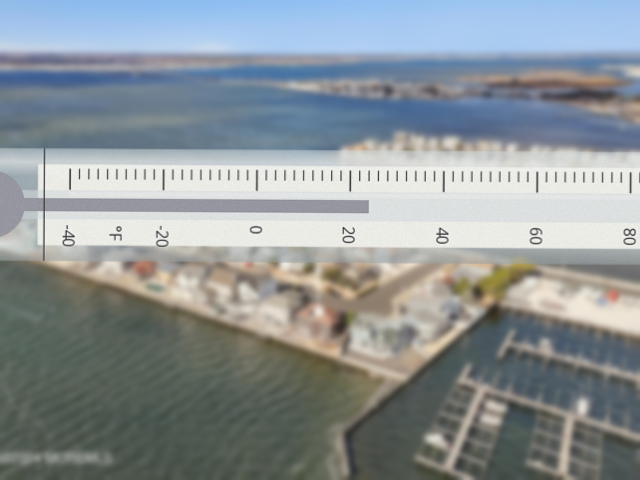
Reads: 24 (°F)
